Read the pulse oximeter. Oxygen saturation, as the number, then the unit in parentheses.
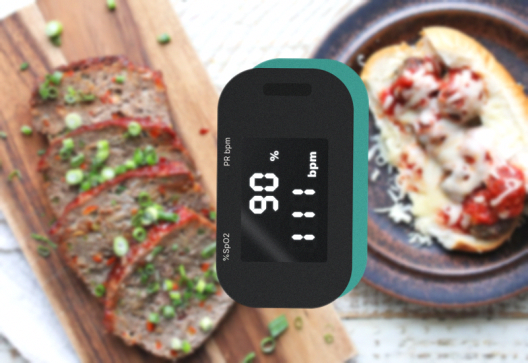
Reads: 90 (%)
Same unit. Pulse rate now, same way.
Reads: 111 (bpm)
